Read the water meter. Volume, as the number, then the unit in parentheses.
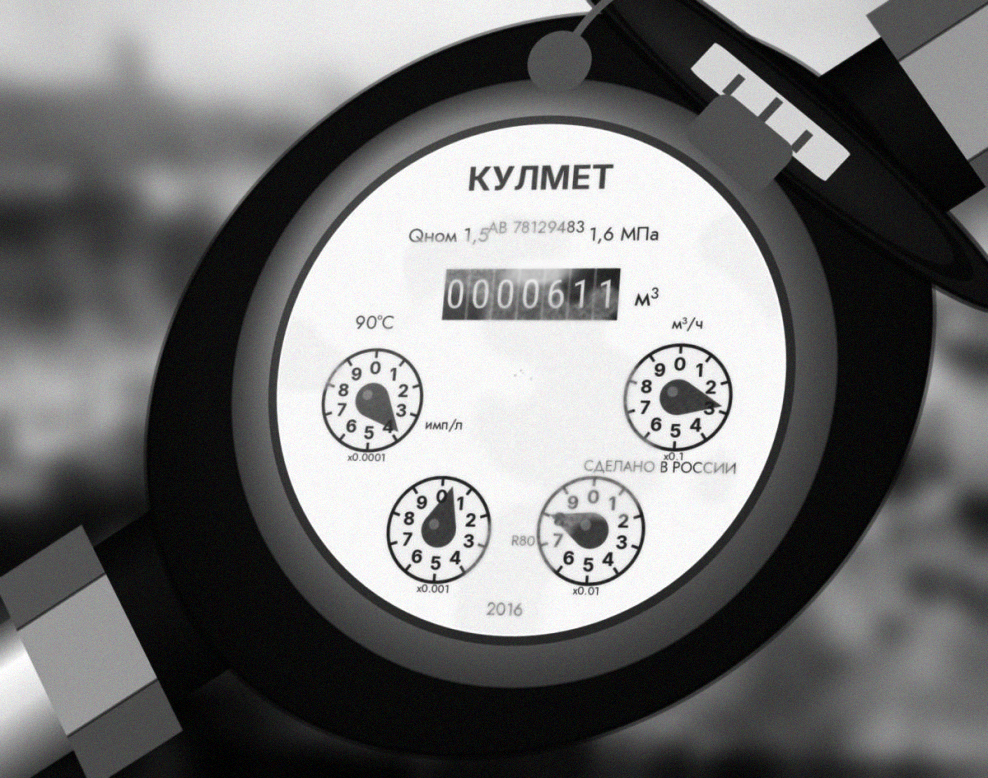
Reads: 611.2803 (m³)
